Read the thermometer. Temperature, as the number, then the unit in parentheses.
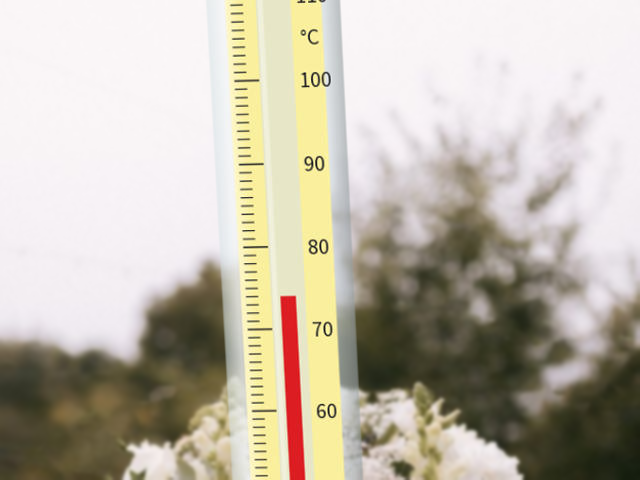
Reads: 74 (°C)
